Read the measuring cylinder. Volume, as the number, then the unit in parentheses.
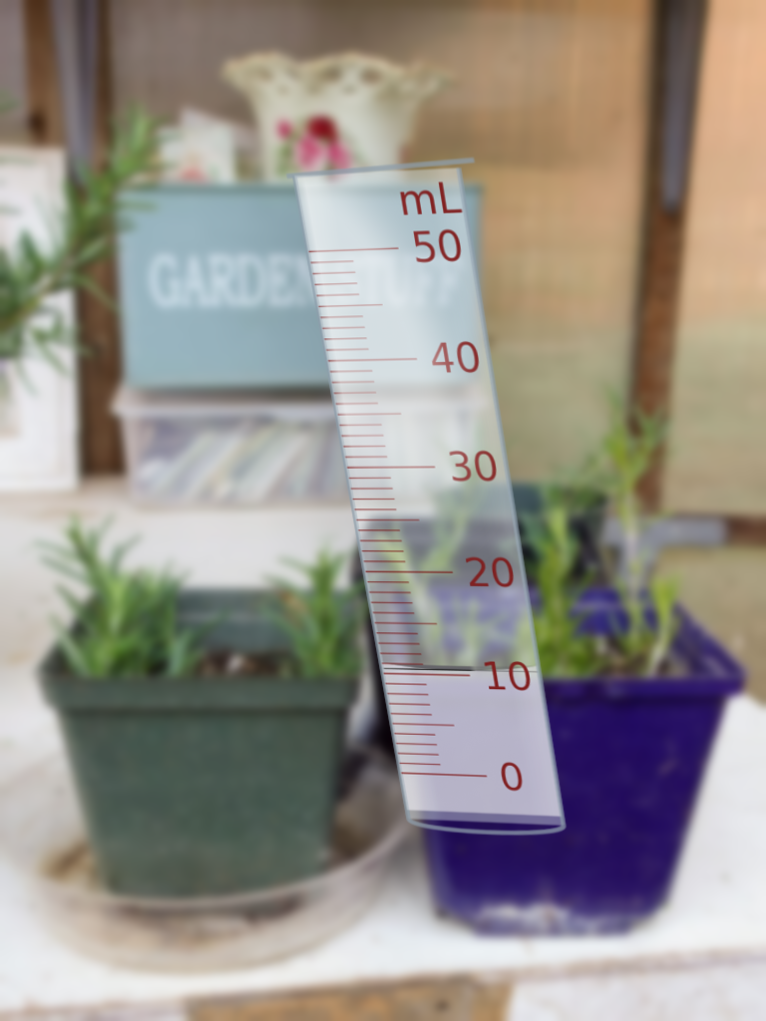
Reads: 10.5 (mL)
